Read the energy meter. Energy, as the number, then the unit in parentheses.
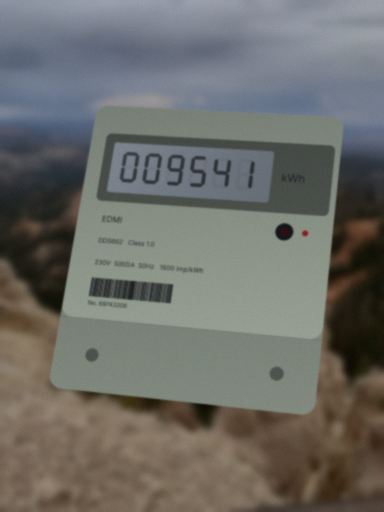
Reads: 9541 (kWh)
